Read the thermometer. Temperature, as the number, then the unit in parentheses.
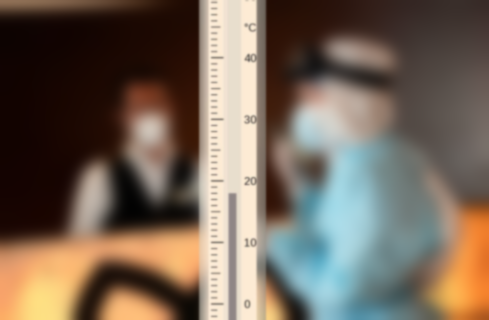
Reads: 18 (°C)
